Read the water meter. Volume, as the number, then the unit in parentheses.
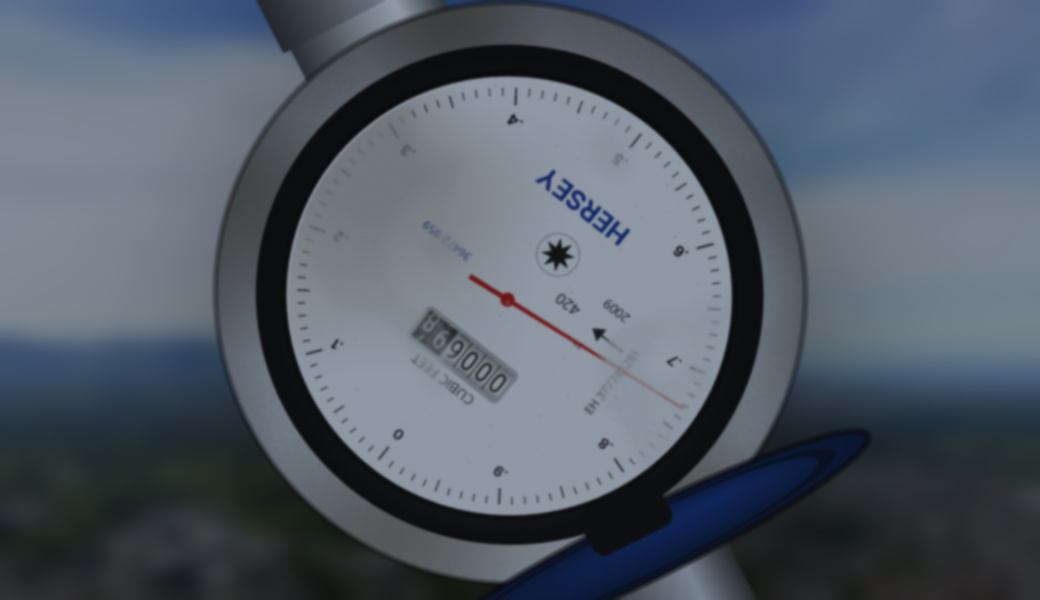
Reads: 697.73 (ft³)
